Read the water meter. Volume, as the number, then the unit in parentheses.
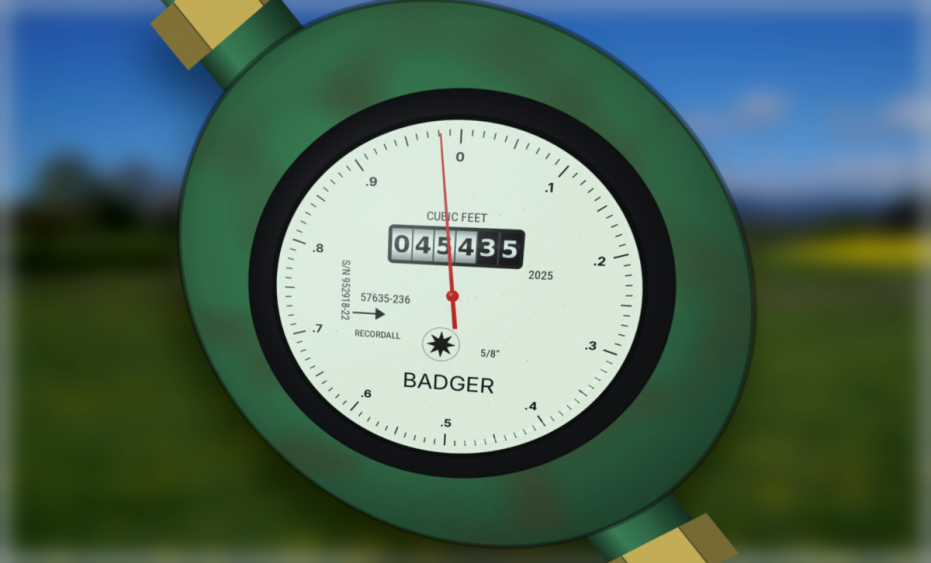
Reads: 45434.98 (ft³)
